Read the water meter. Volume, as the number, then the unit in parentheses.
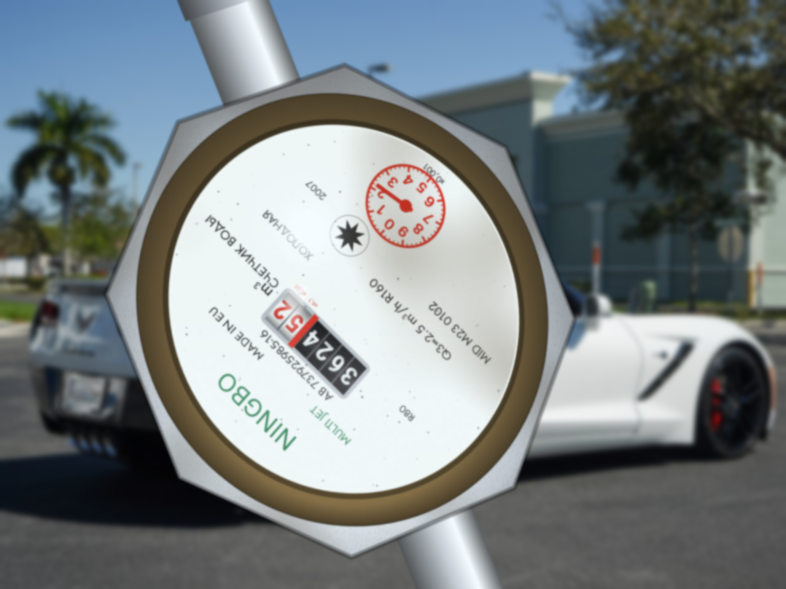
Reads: 3624.522 (m³)
